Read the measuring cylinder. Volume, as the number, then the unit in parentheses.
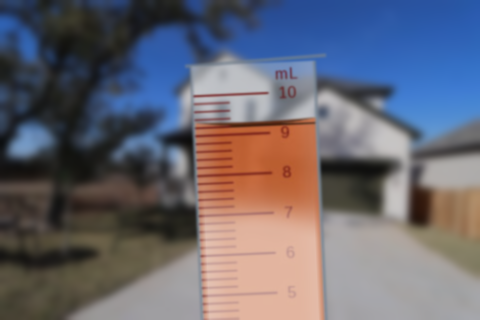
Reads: 9.2 (mL)
